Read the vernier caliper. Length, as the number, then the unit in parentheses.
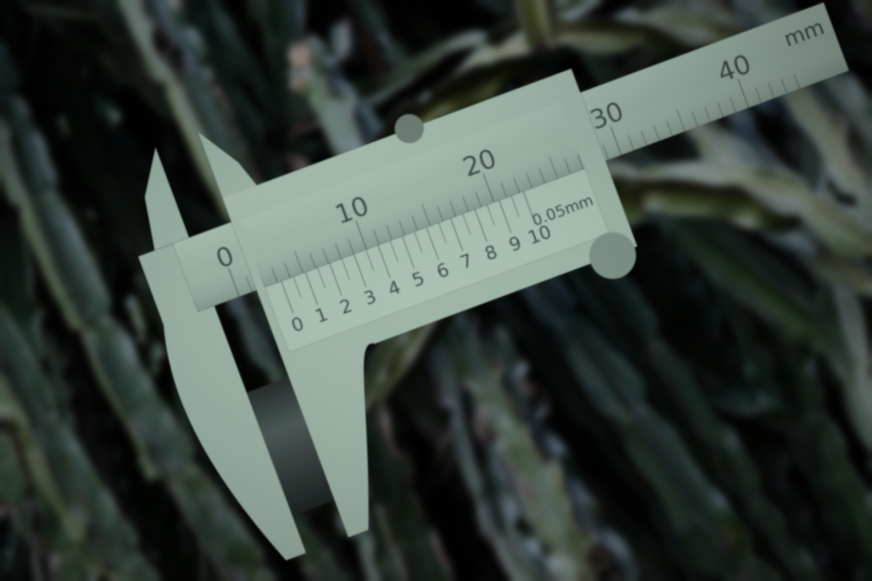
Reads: 3.3 (mm)
